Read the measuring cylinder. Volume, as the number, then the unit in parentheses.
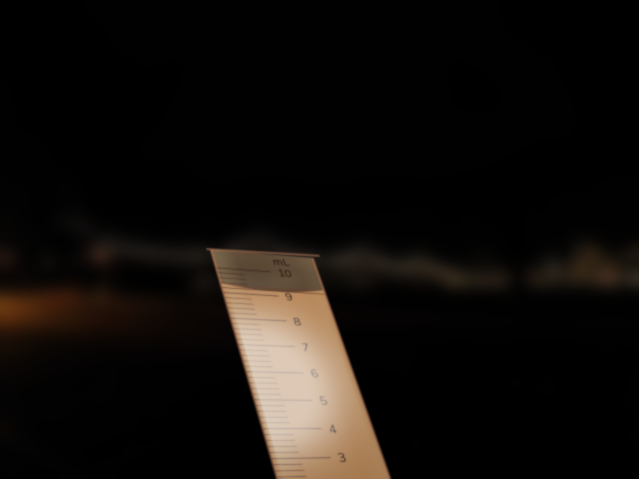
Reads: 9.2 (mL)
